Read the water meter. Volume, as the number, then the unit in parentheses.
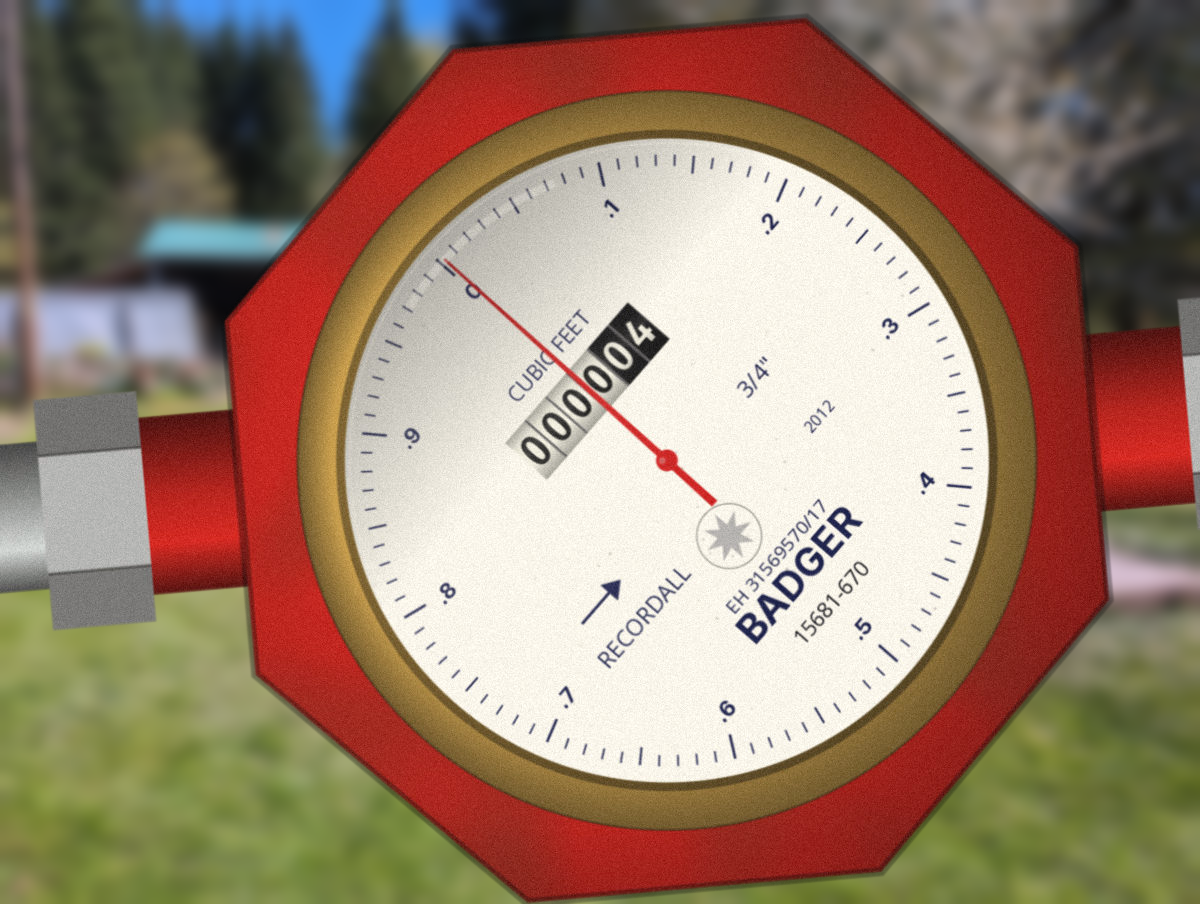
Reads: 4.00 (ft³)
